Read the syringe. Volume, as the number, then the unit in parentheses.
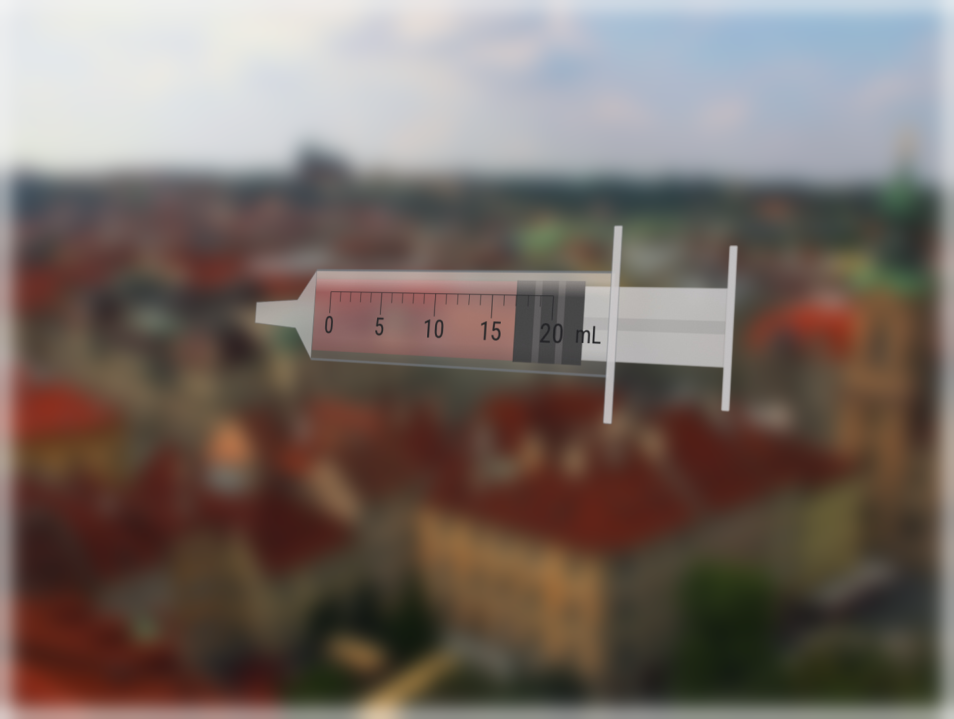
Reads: 17 (mL)
